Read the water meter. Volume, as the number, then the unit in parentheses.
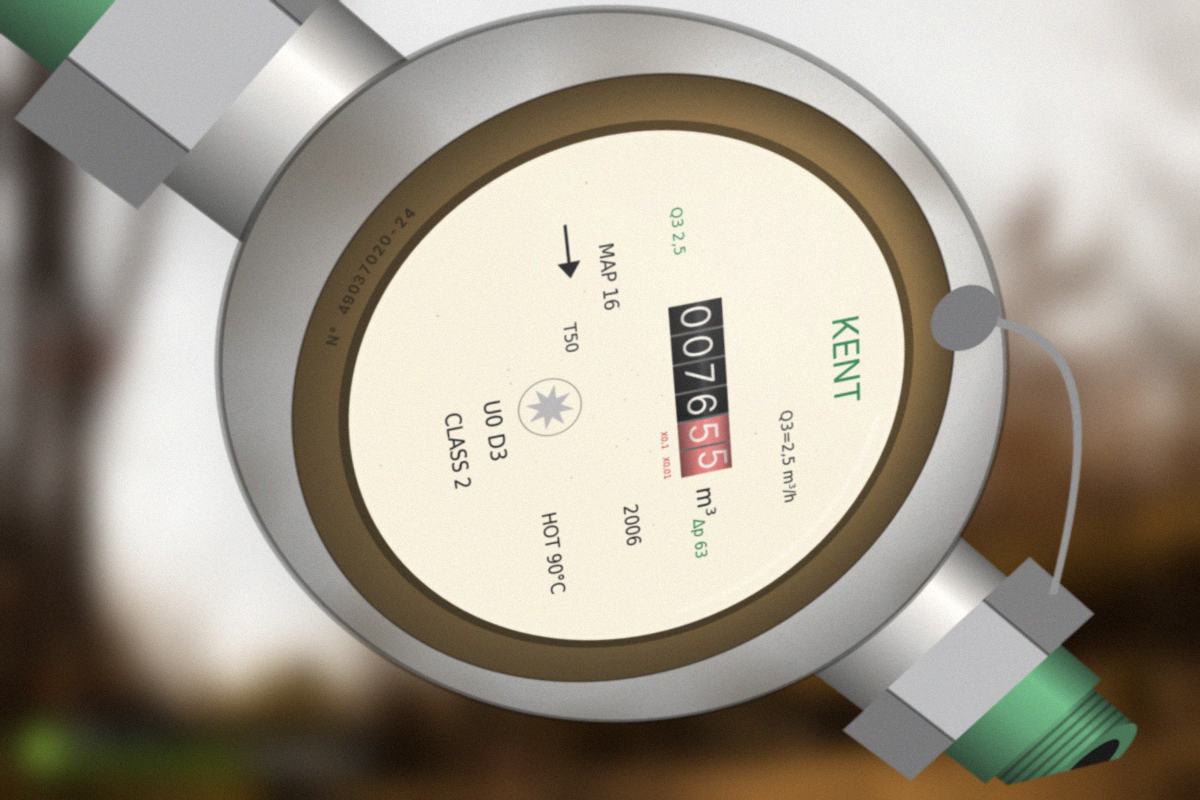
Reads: 76.55 (m³)
